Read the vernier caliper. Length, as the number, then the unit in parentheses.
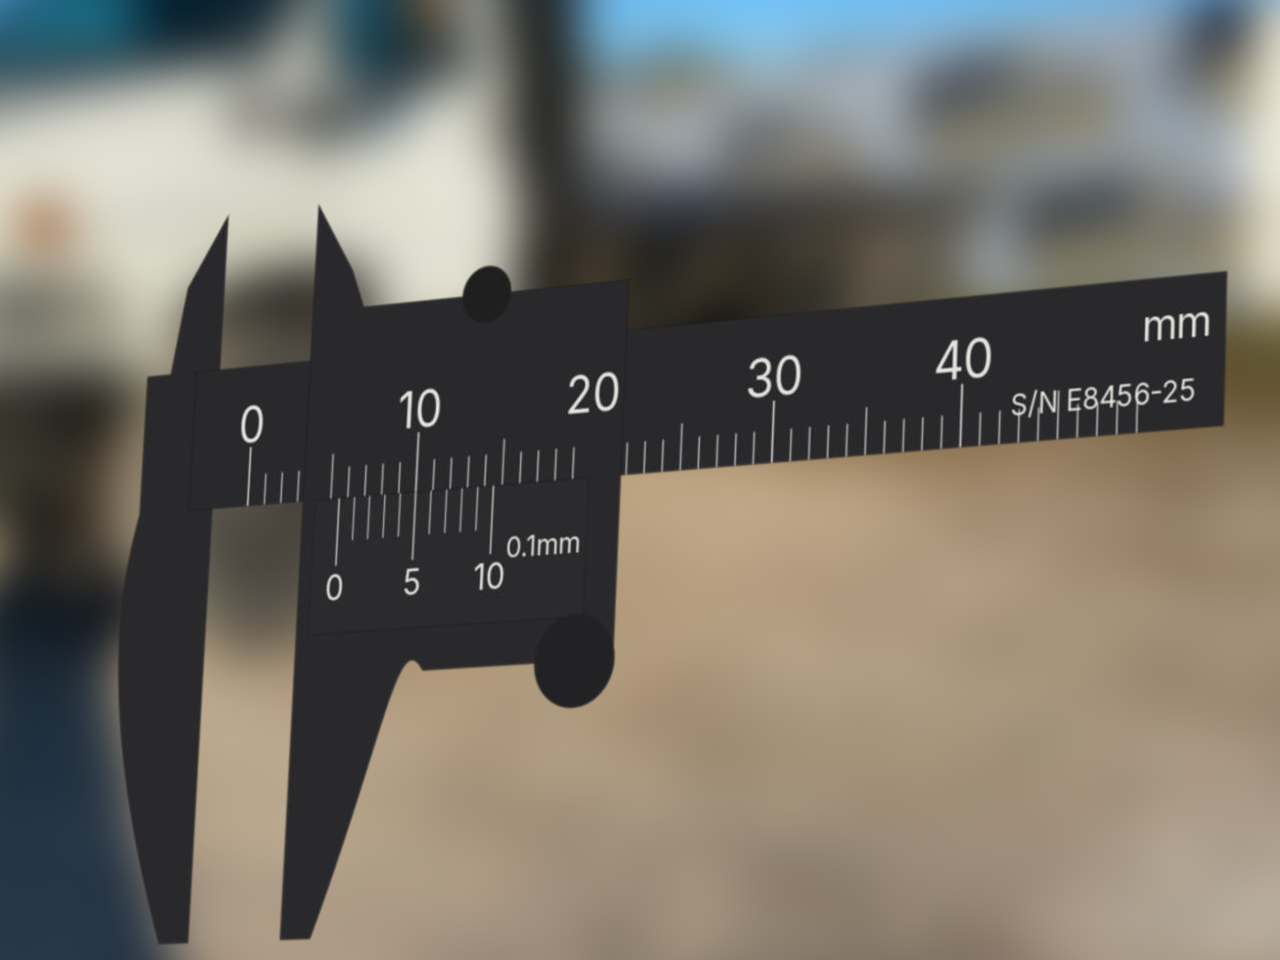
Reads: 5.5 (mm)
